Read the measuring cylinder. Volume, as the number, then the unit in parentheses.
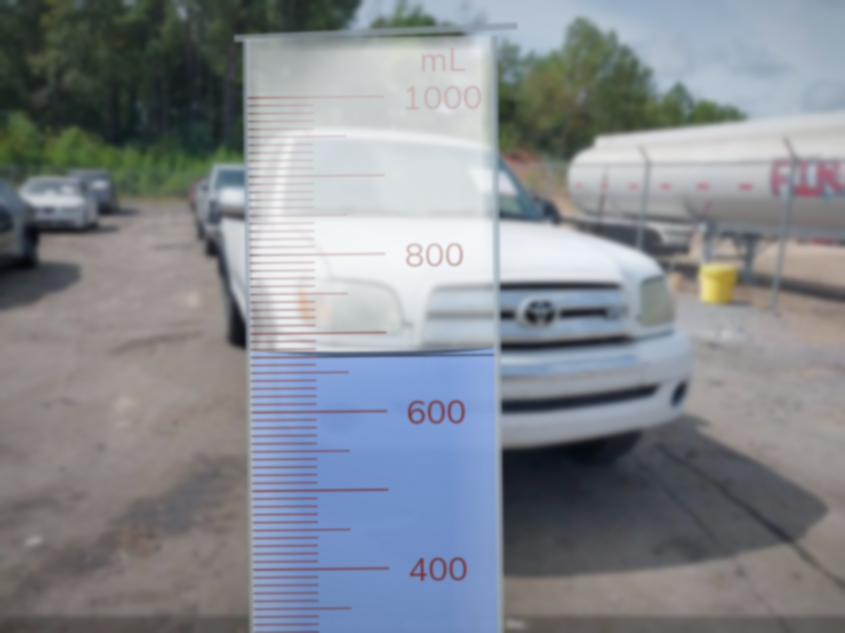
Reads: 670 (mL)
